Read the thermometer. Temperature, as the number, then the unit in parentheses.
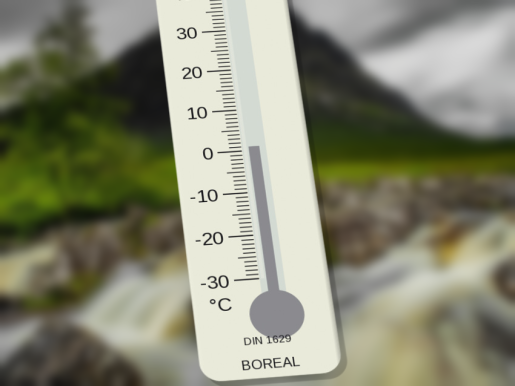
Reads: 1 (°C)
